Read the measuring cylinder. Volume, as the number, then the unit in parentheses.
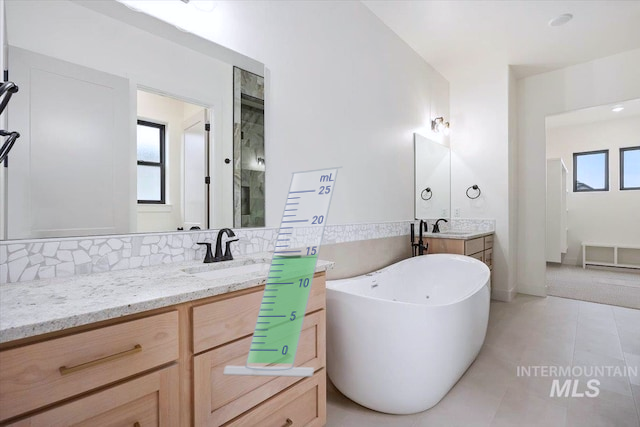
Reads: 14 (mL)
